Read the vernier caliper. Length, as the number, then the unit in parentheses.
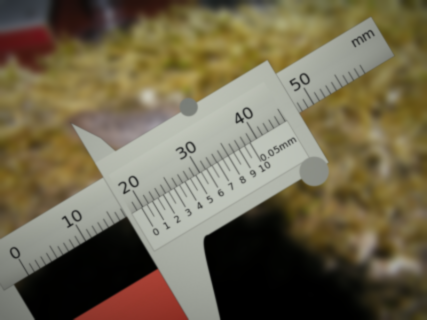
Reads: 19.8 (mm)
